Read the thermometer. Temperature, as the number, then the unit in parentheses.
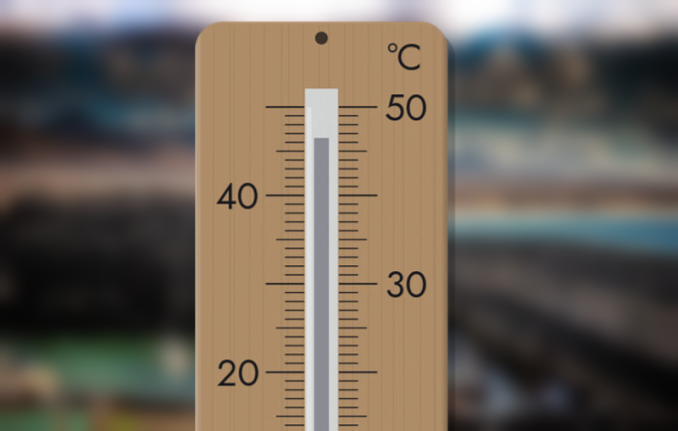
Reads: 46.5 (°C)
